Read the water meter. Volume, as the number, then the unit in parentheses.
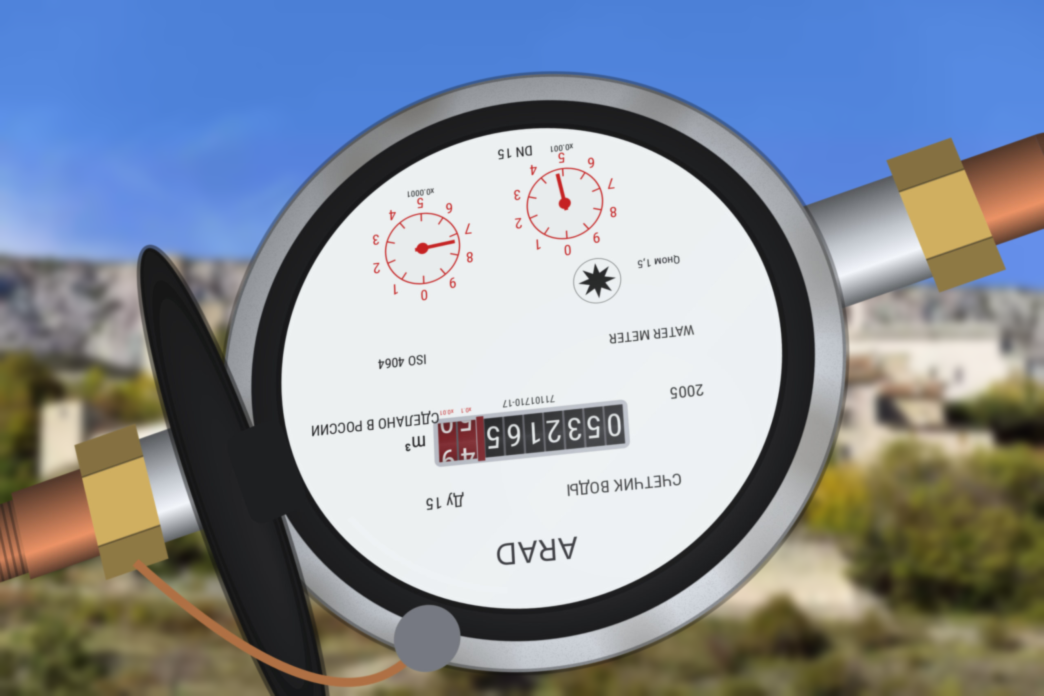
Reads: 532165.4947 (m³)
